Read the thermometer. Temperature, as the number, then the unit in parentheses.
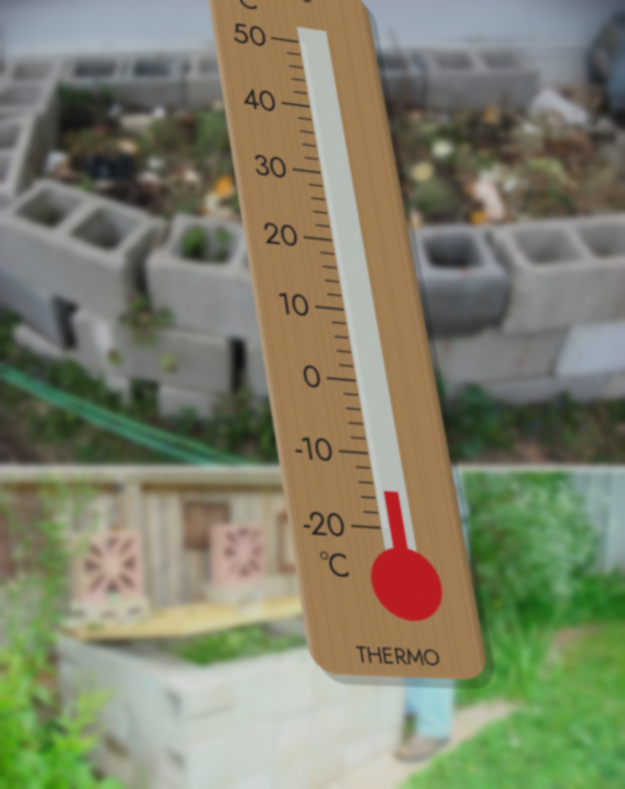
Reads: -15 (°C)
